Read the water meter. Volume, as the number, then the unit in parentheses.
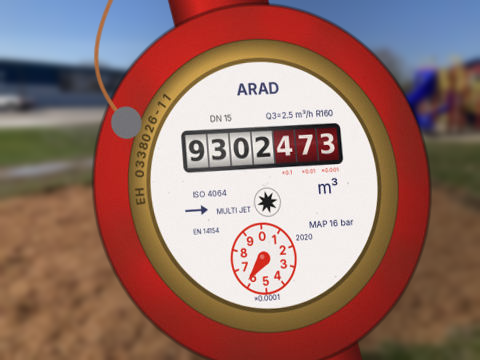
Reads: 9302.4736 (m³)
